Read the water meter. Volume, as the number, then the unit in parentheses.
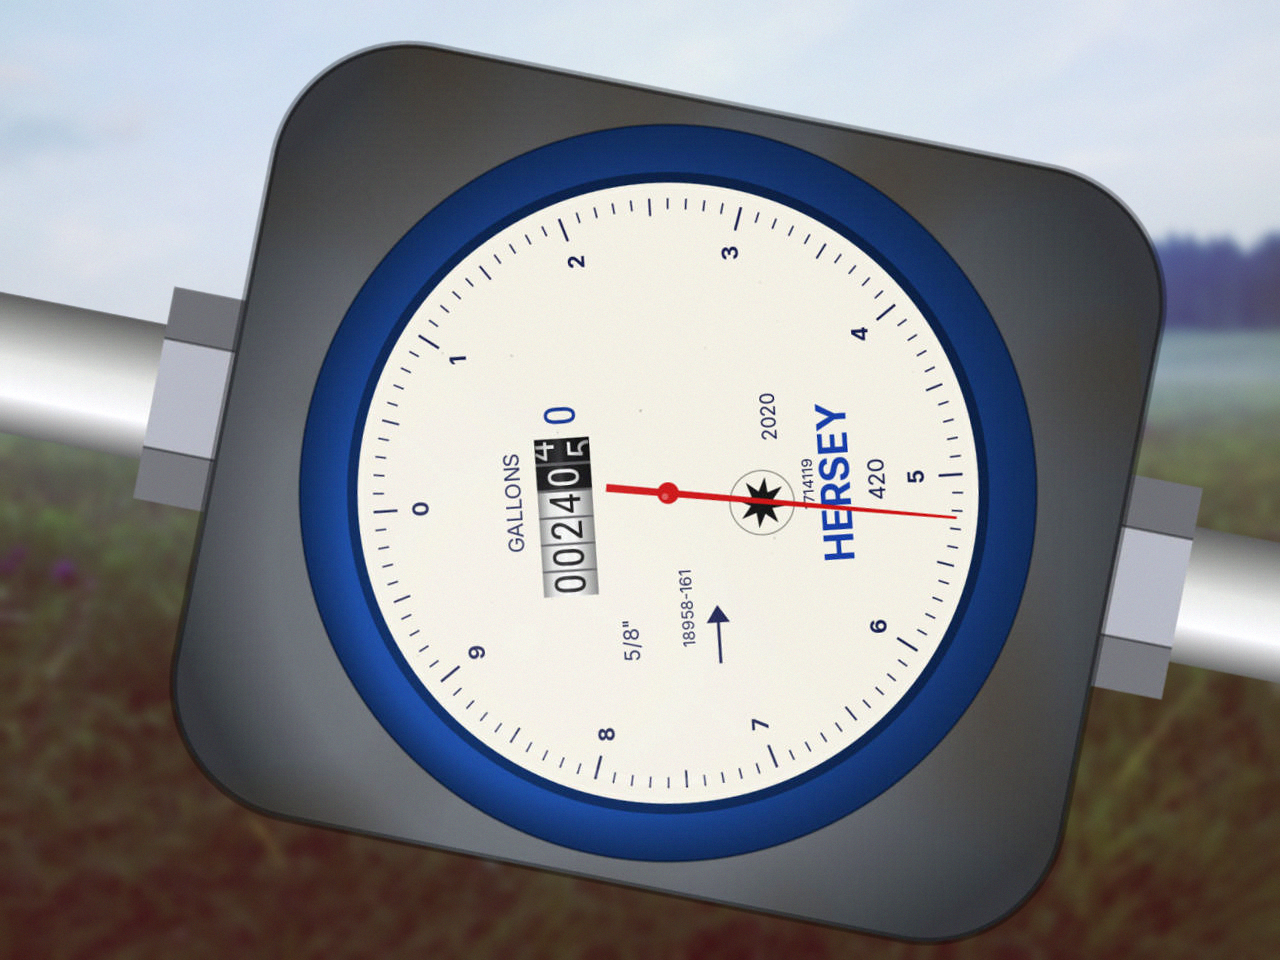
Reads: 24045.2 (gal)
